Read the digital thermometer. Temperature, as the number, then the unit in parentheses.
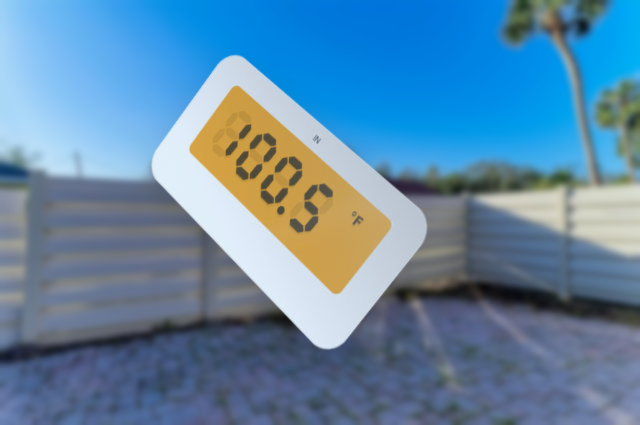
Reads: 100.5 (°F)
